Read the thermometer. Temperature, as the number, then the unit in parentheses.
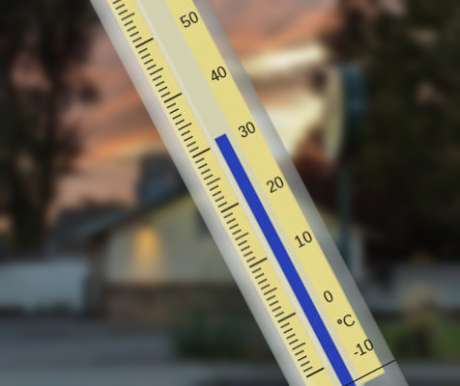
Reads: 31 (°C)
